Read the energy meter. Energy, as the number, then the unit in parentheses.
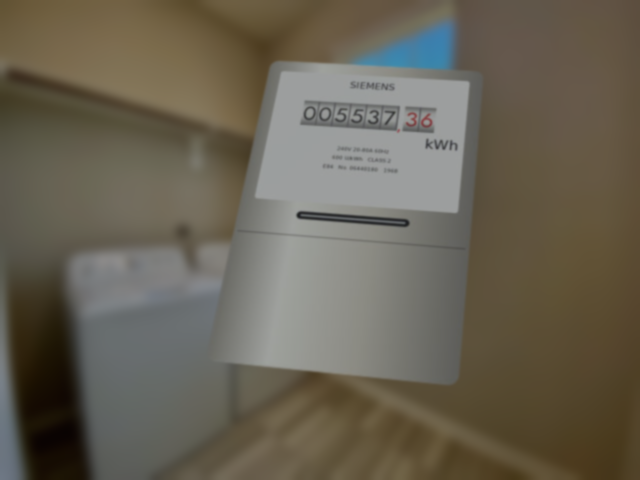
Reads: 5537.36 (kWh)
